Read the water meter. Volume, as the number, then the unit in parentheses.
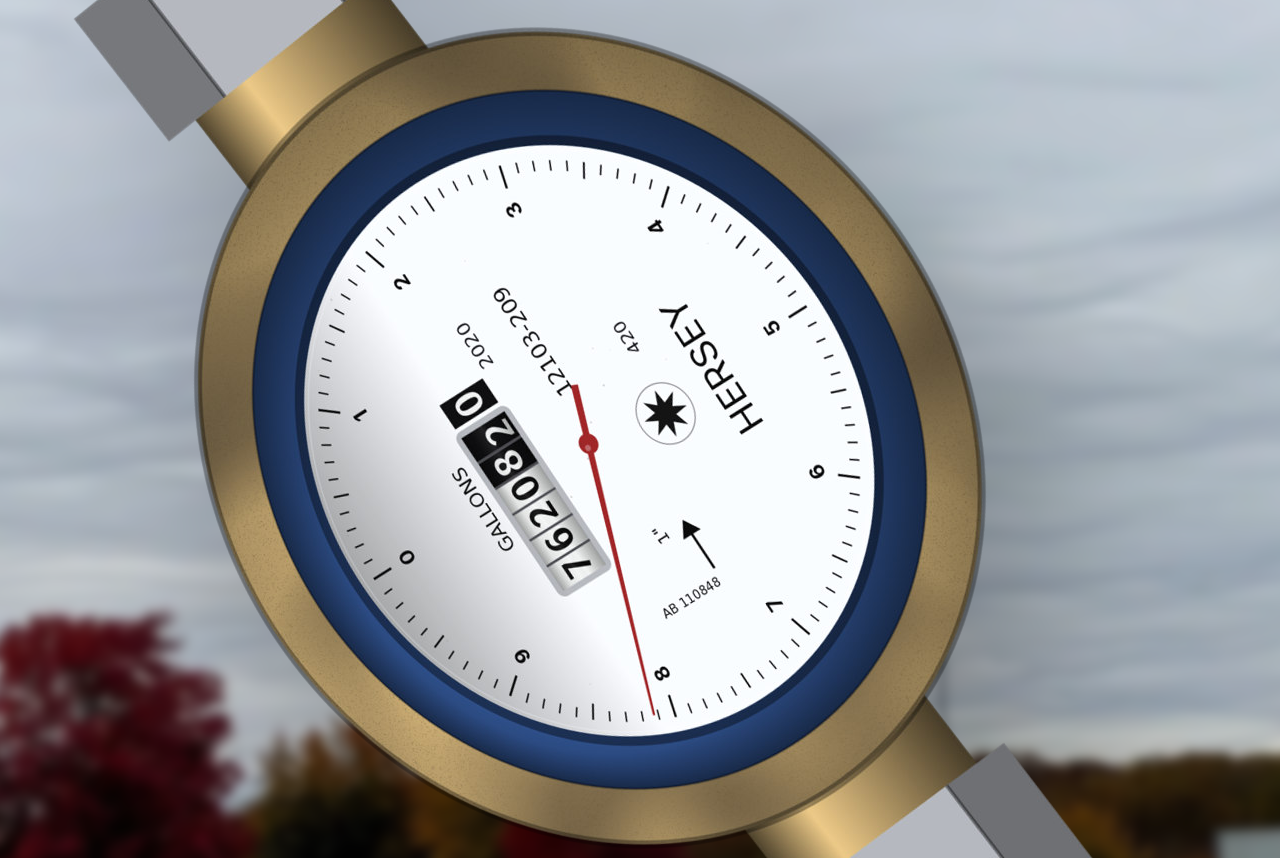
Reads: 7620818.1 (gal)
